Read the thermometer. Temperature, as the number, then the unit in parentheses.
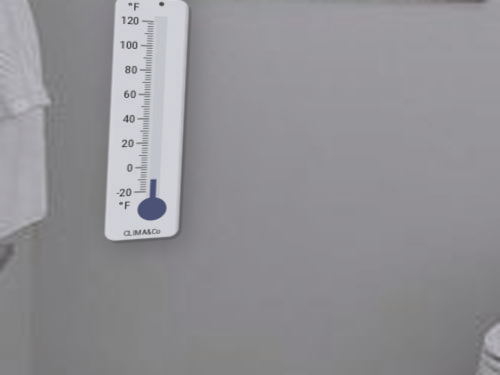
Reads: -10 (°F)
